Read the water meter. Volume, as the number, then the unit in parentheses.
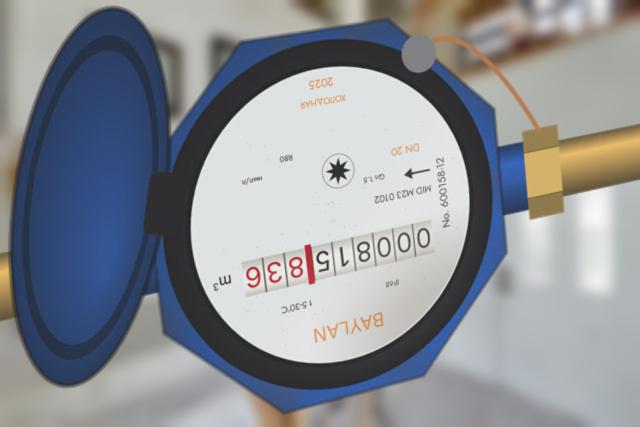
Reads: 815.836 (m³)
